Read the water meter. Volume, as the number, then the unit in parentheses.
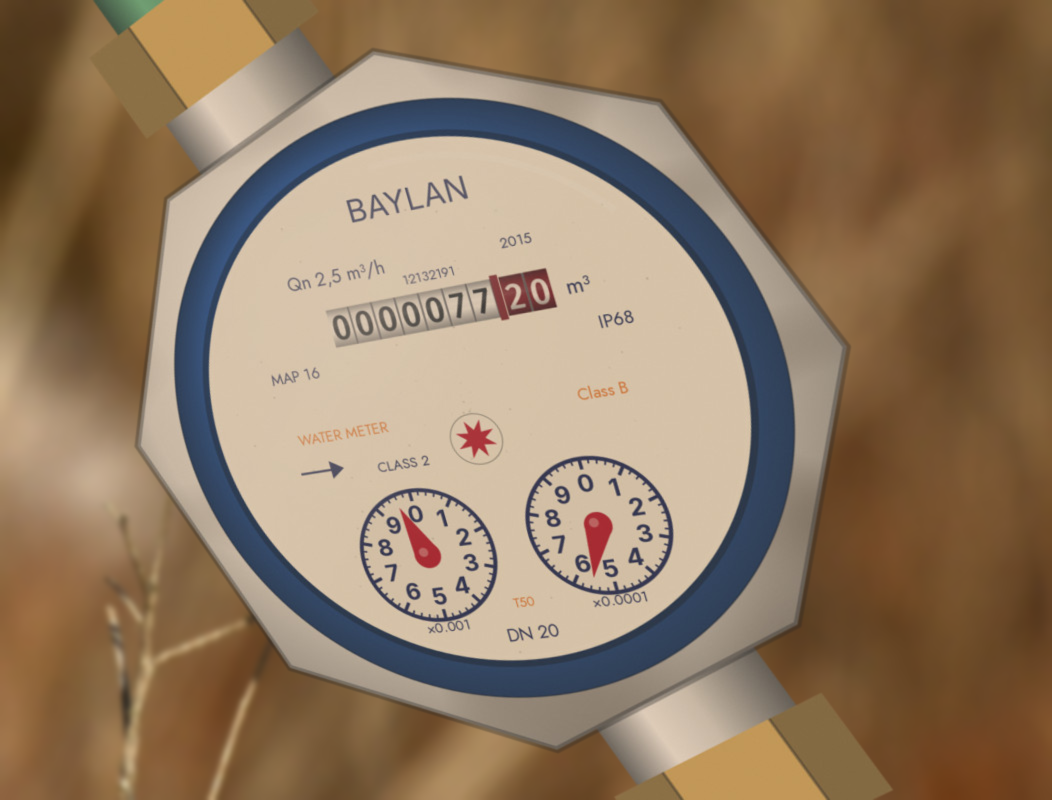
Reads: 77.1995 (m³)
